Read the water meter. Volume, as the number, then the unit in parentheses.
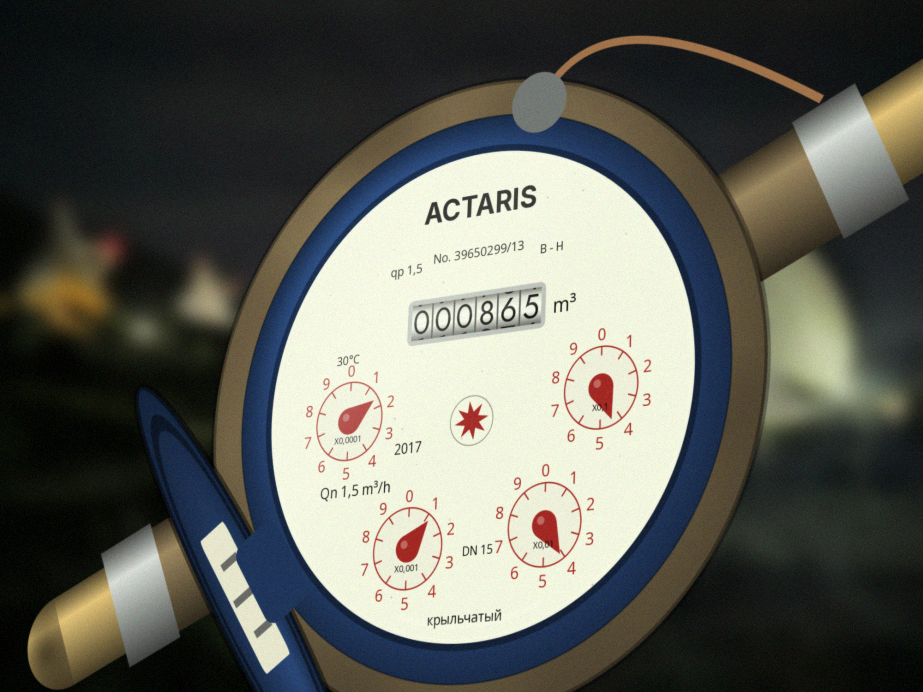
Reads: 865.4411 (m³)
